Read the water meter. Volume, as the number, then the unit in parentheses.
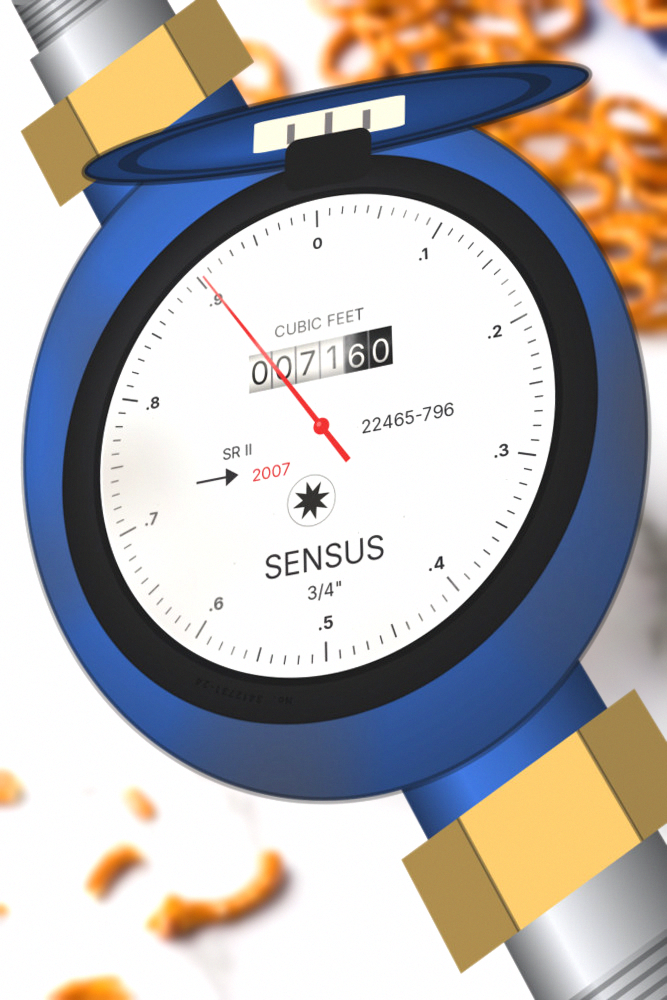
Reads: 7159.90 (ft³)
